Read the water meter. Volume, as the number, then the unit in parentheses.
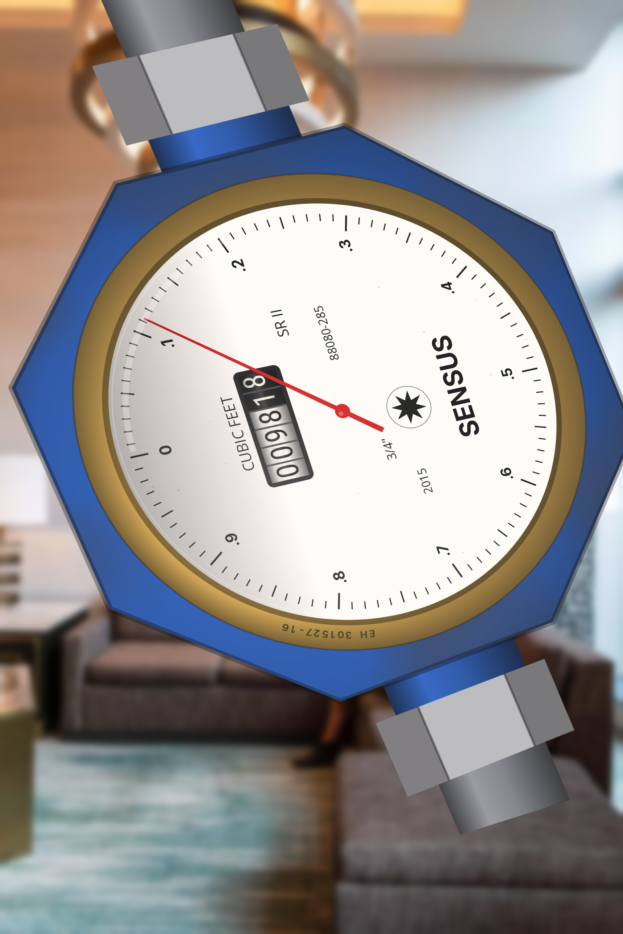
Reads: 9818.11 (ft³)
